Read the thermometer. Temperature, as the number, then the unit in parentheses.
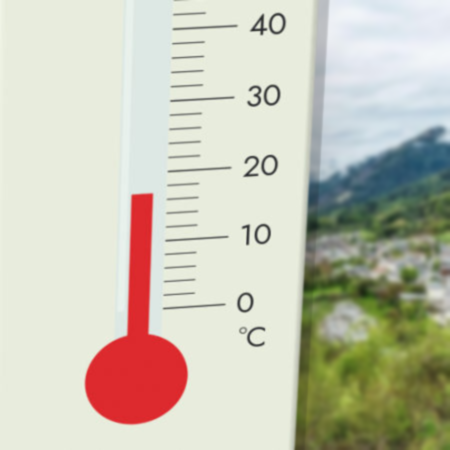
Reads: 17 (°C)
